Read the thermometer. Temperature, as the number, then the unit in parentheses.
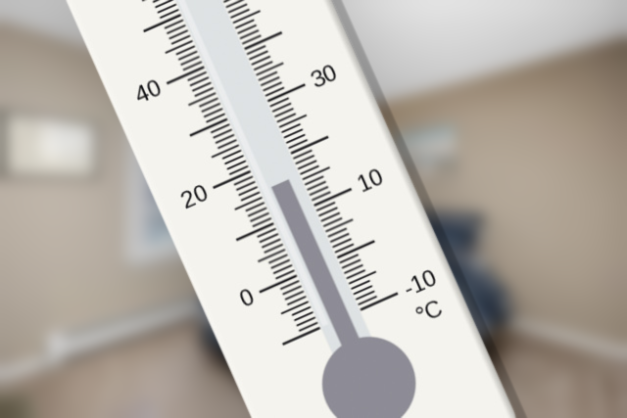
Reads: 16 (°C)
